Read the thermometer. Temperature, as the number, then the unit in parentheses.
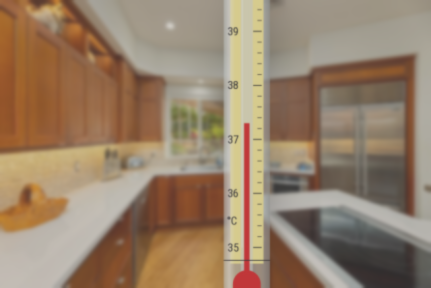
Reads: 37.3 (°C)
